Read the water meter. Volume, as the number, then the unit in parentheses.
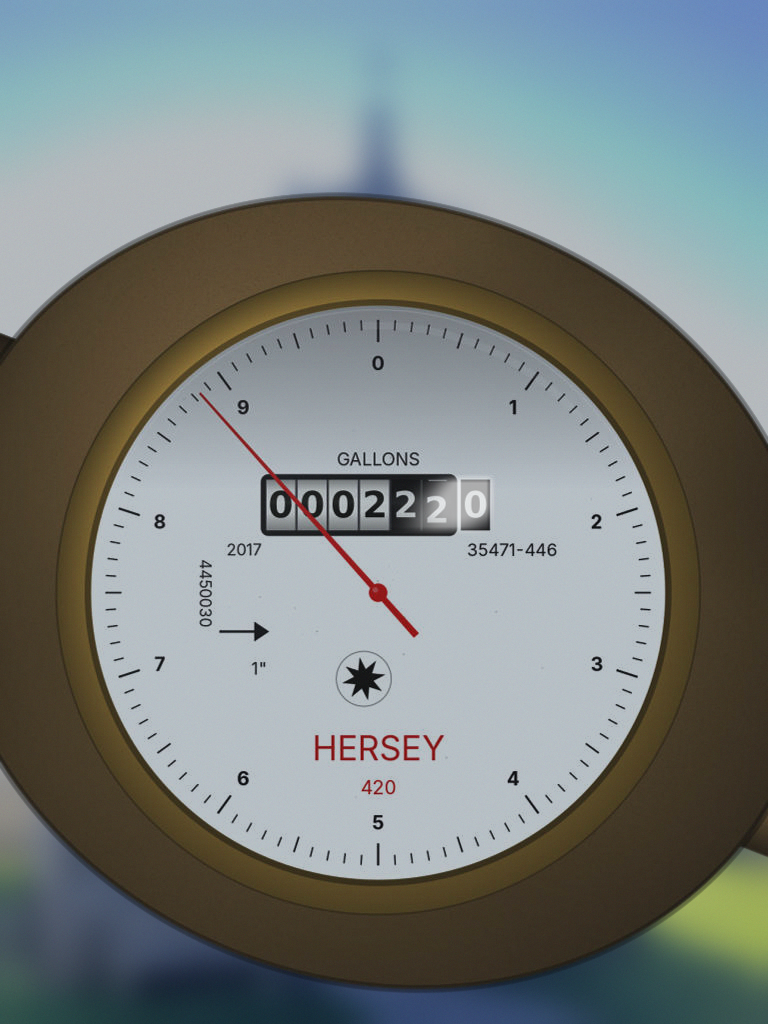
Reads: 2218.8 (gal)
